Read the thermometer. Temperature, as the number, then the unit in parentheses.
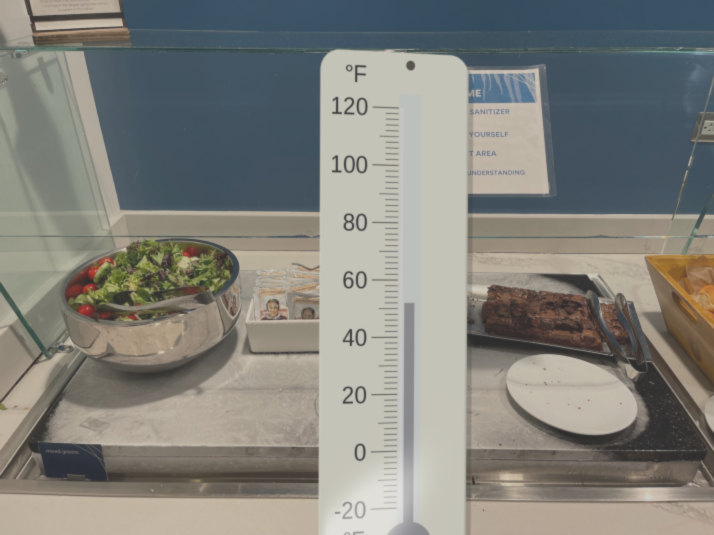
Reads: 52 (°F)
